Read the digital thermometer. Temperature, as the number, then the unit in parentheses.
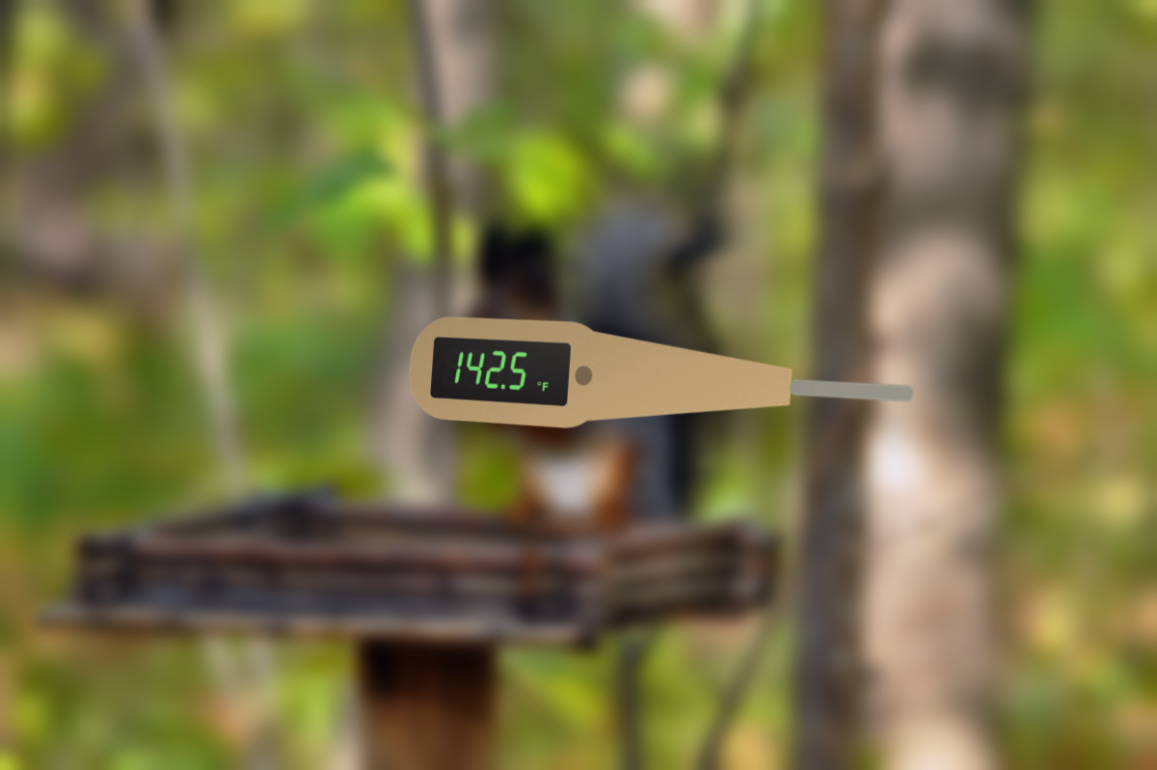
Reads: 142.5 (°F)
